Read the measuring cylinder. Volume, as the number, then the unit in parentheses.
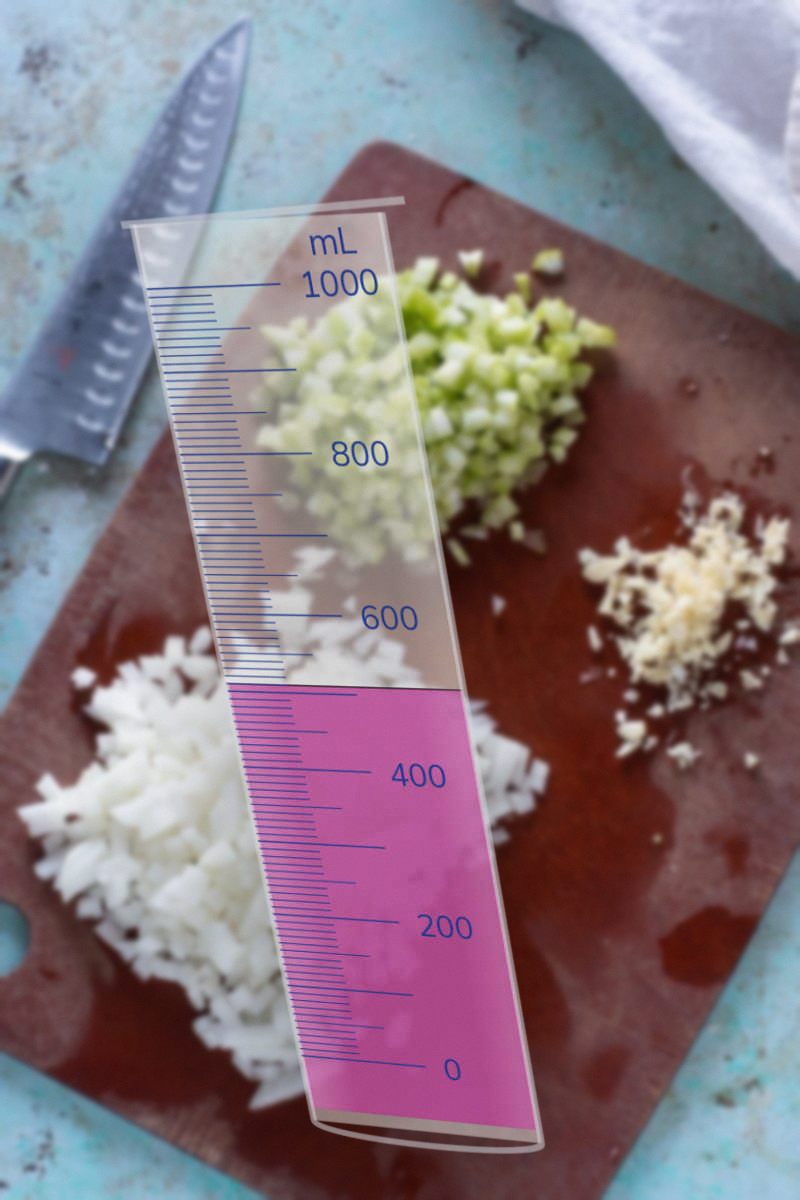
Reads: 510 (mL)
